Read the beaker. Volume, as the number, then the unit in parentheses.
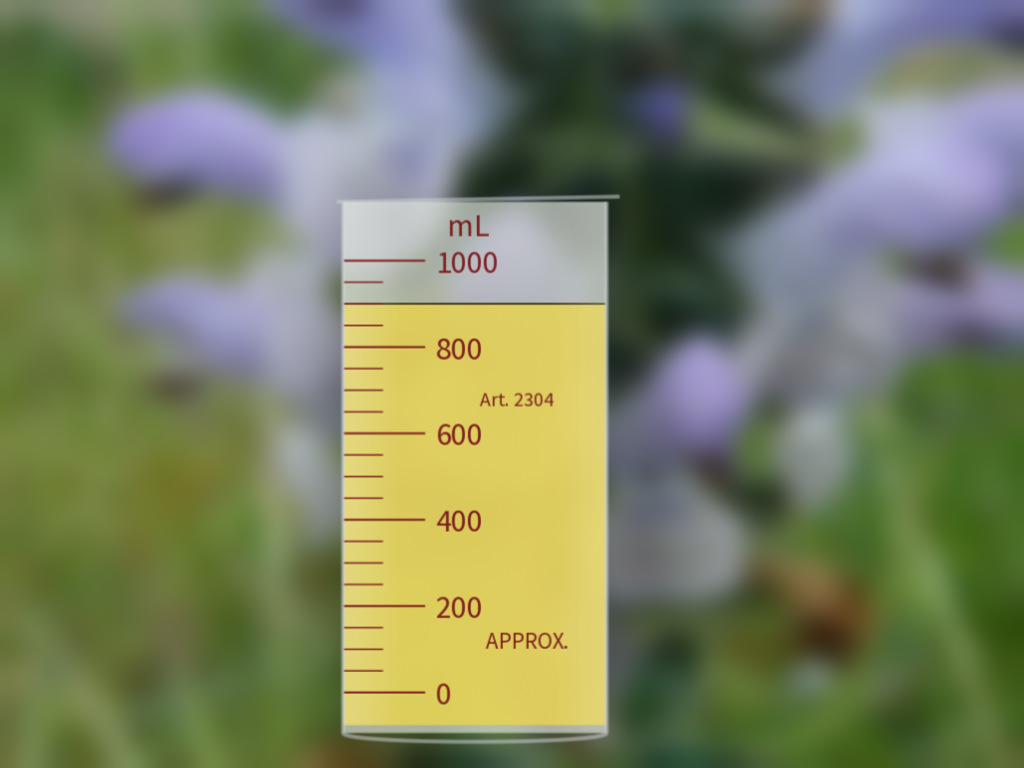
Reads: 900 (mL)
